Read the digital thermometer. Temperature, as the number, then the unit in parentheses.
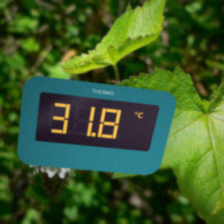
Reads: 31.8 (°C)
